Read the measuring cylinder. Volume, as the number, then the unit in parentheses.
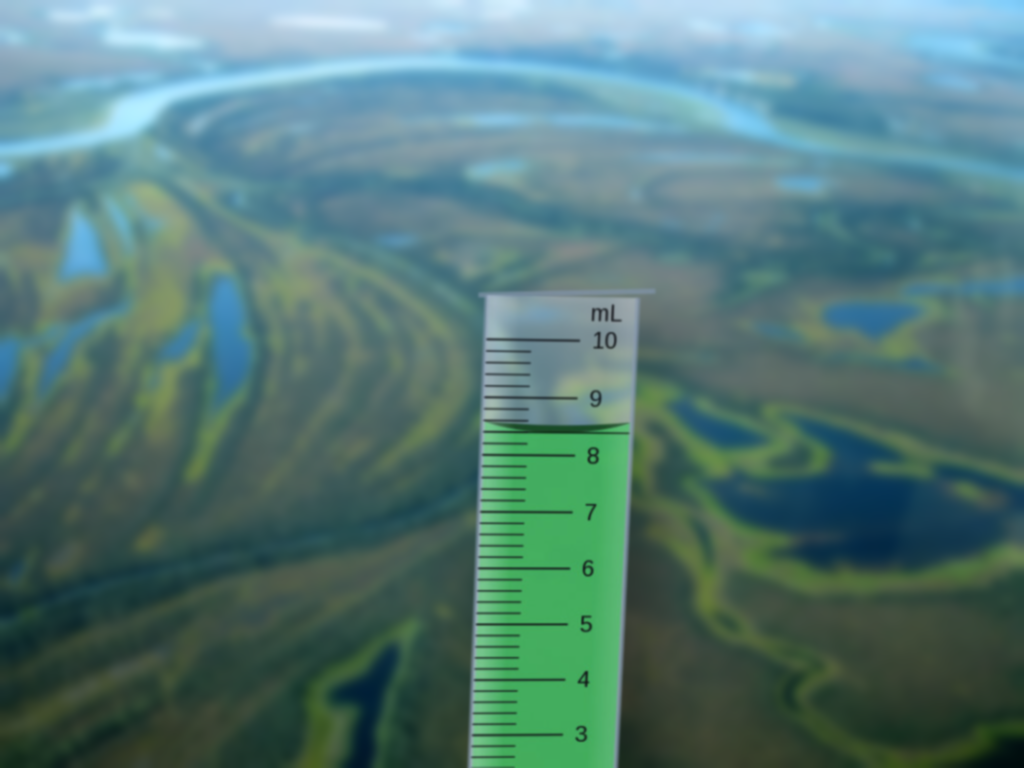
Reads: 8.4 (mL)
